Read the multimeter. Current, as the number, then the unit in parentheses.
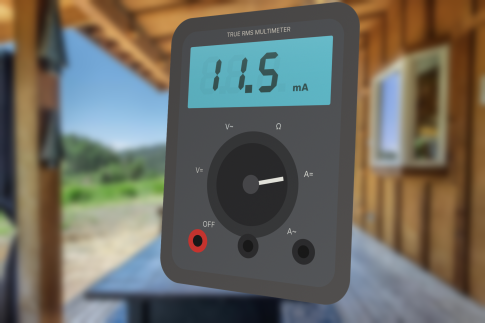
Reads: 11.5 (mA)
